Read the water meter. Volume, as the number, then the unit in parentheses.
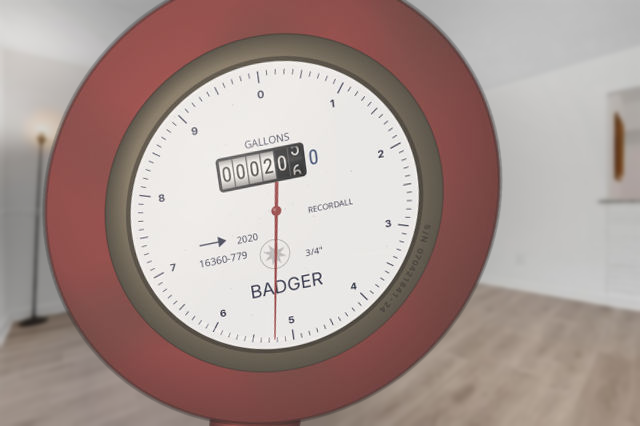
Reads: 2055.2 (gal)
